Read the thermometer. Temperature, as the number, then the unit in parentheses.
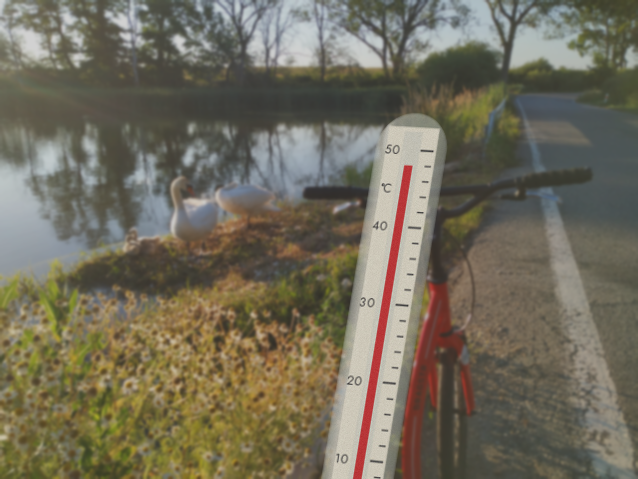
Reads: 48 (°C)
